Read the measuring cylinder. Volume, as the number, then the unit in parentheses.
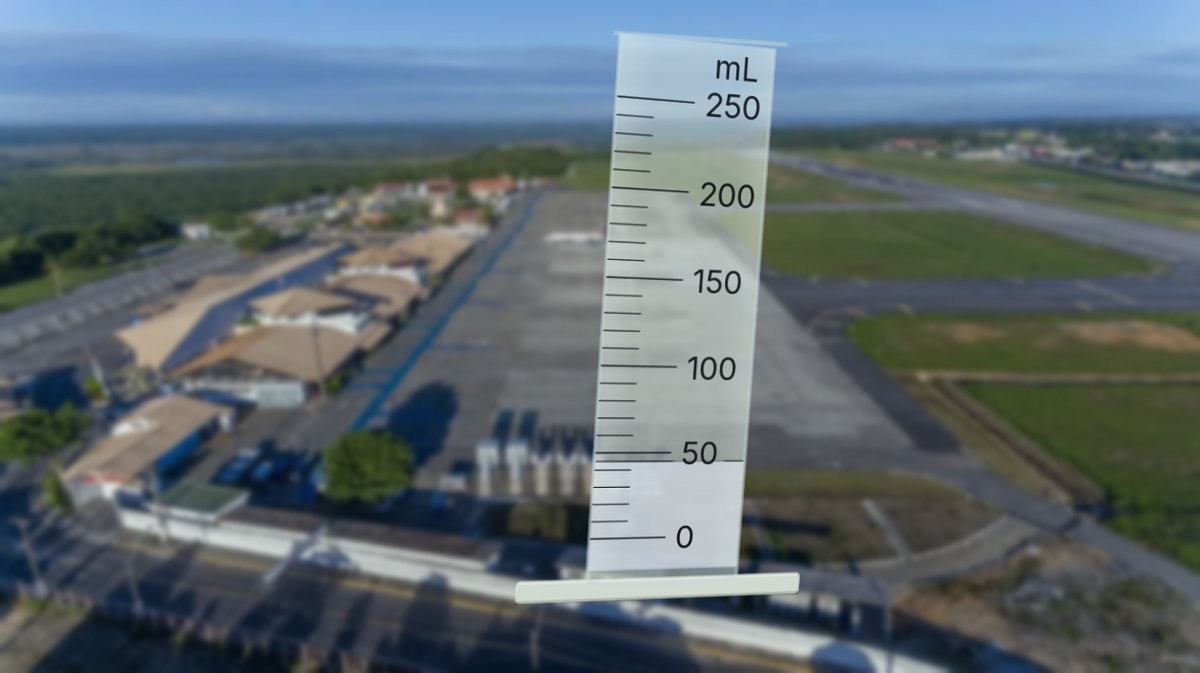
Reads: 45 (mL)
